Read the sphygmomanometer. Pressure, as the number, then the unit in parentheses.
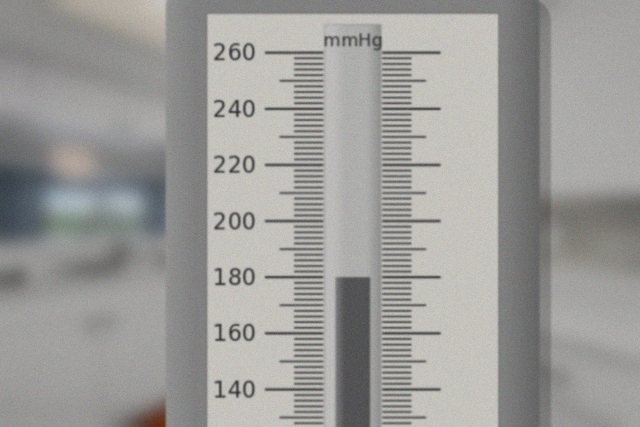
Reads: 180 (mmHg)
